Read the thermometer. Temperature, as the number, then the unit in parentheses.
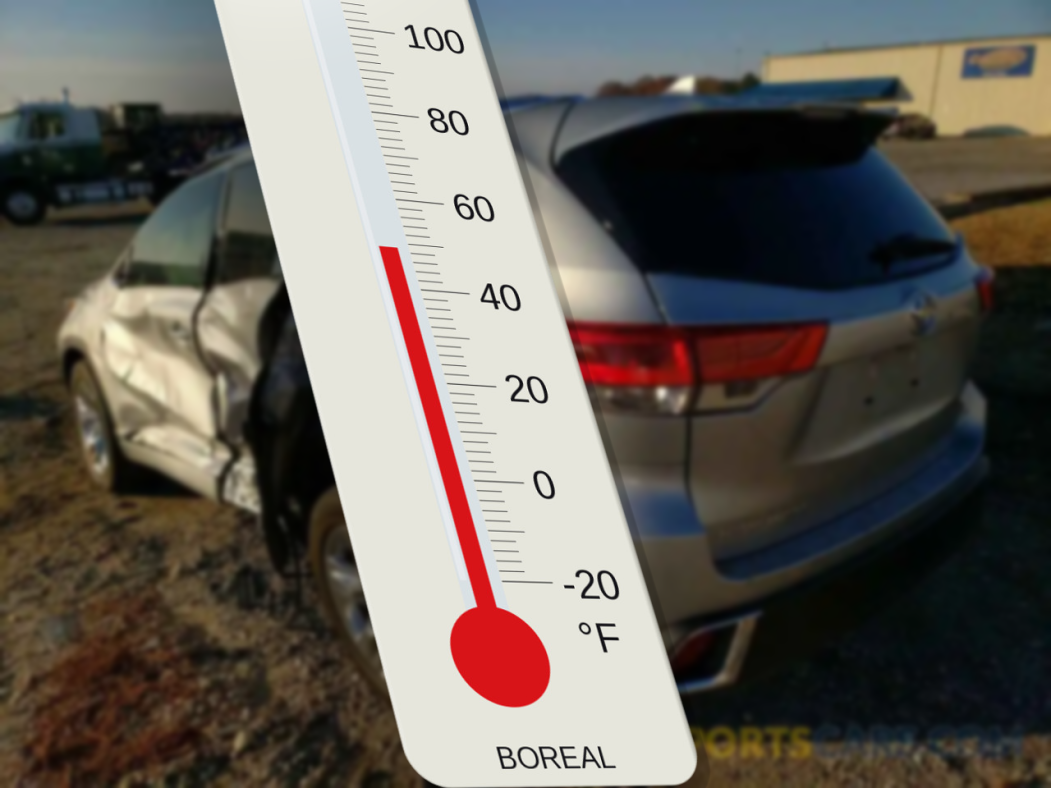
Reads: 49 (°F)
